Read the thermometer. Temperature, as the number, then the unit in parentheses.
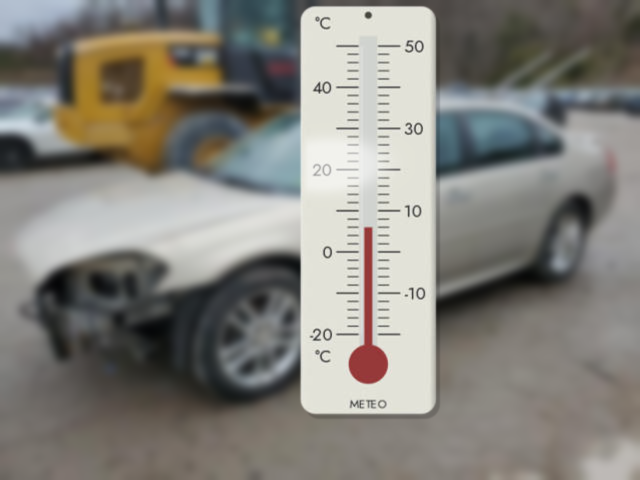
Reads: 6 (°C)
